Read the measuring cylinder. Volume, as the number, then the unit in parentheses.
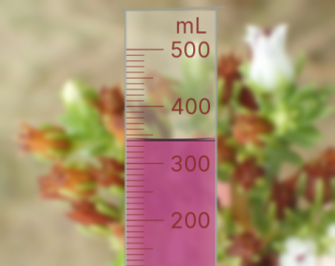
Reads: 340 (mL)
